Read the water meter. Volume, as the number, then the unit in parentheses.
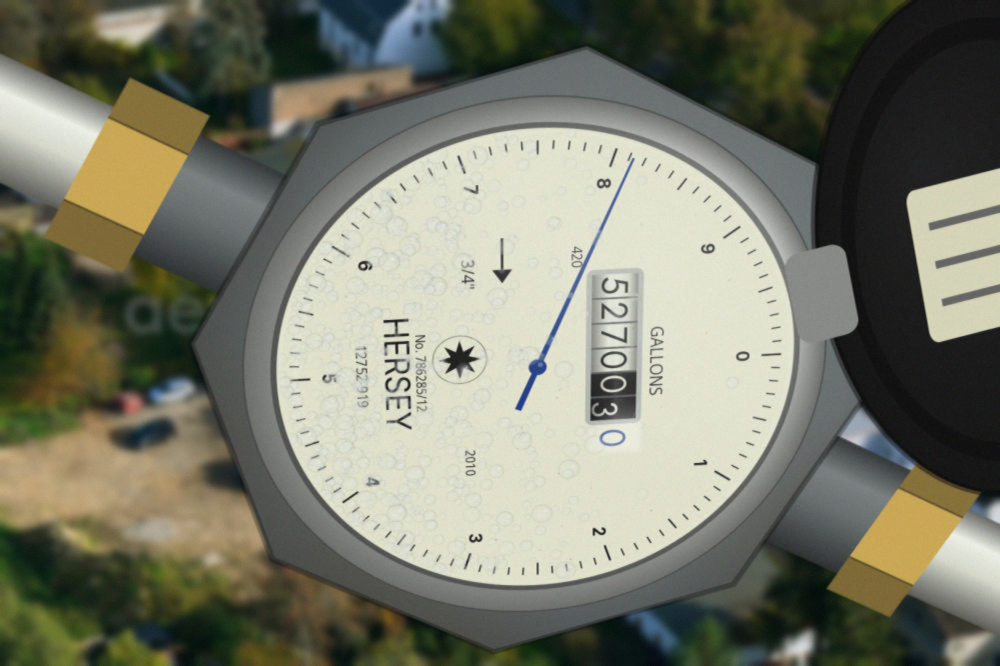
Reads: 5270028.1 (gal)
